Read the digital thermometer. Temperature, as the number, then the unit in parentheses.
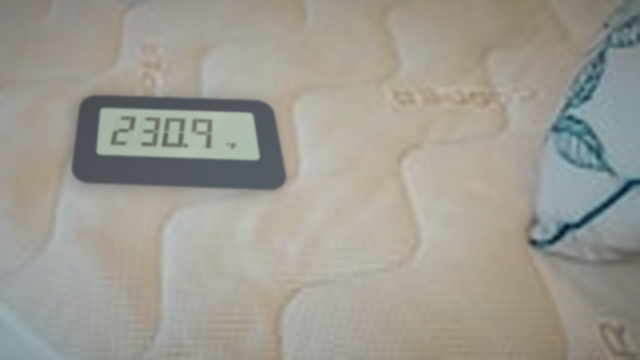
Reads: 230.9 (°F)
